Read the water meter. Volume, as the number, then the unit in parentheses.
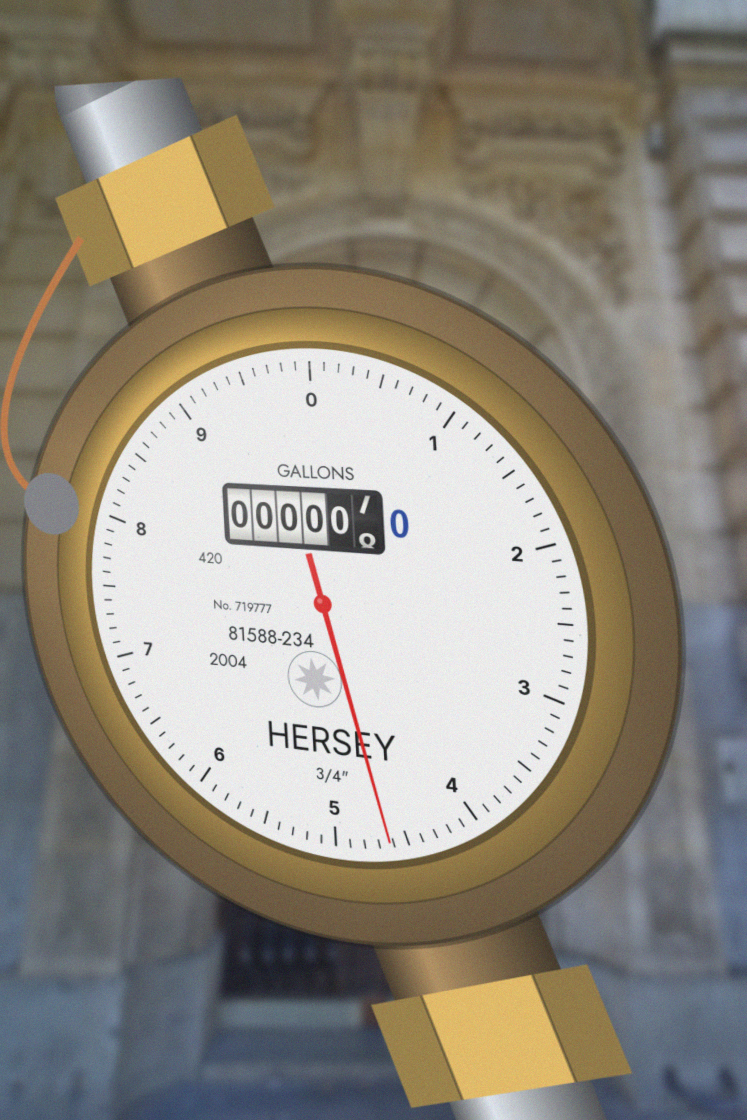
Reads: 74.6 (gal)
